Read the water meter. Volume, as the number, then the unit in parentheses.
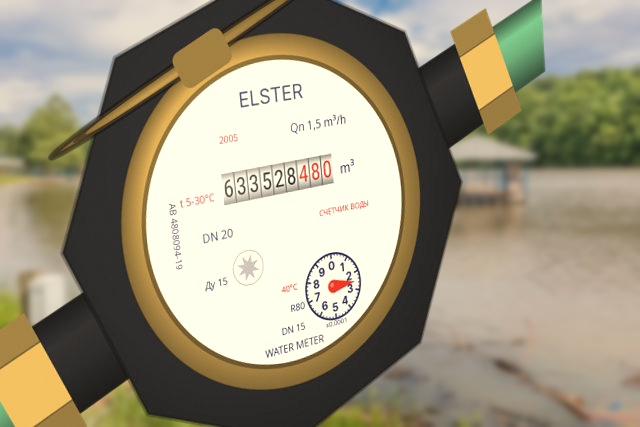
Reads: 633528.4802 (m³)
